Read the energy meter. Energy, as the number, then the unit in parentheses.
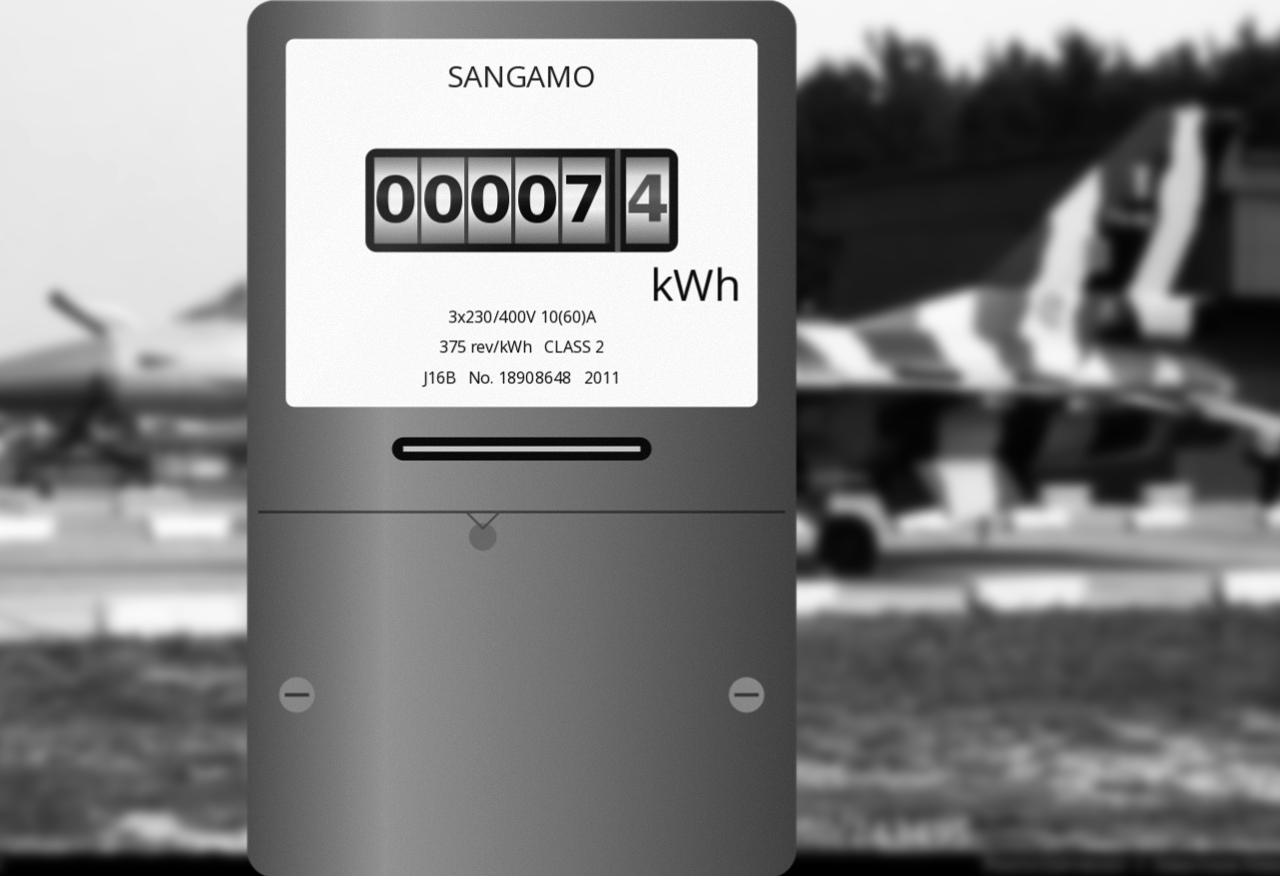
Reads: 7.4 (kWh)
